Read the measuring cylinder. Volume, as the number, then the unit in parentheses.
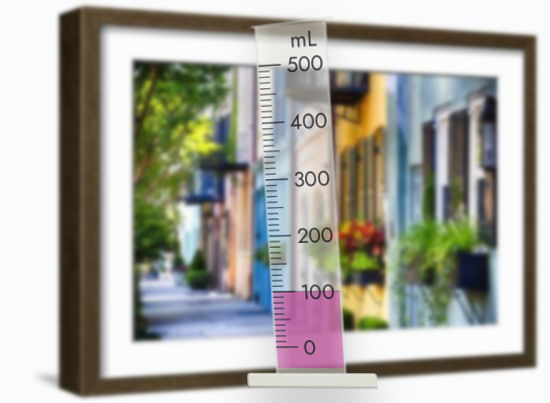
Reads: 100 (mL)
